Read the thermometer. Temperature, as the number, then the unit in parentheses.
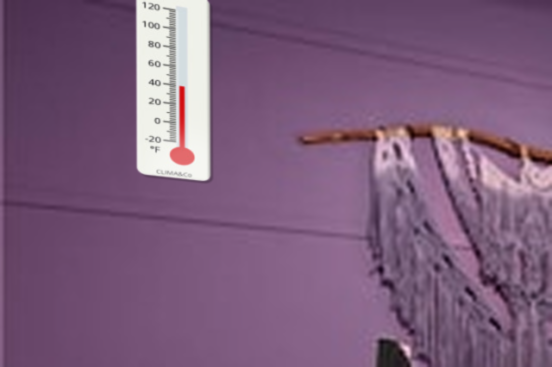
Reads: 40 (°F)
